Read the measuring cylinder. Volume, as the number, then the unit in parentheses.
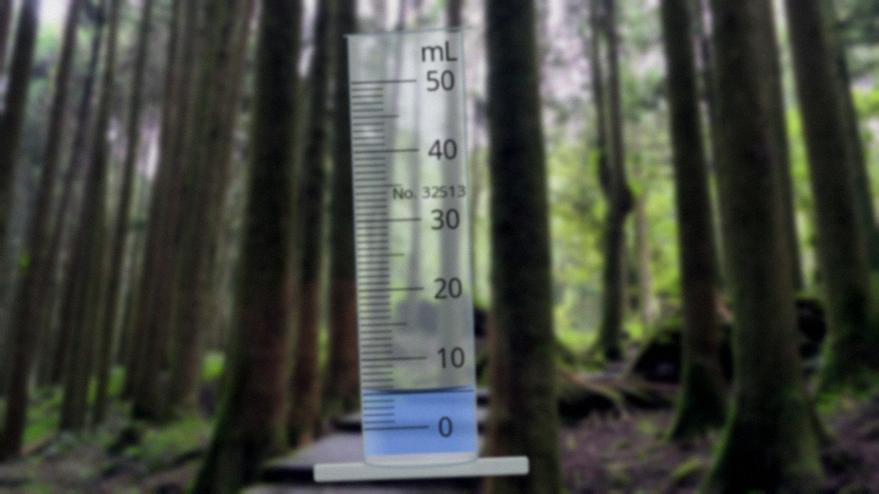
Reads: 5 (mL)
